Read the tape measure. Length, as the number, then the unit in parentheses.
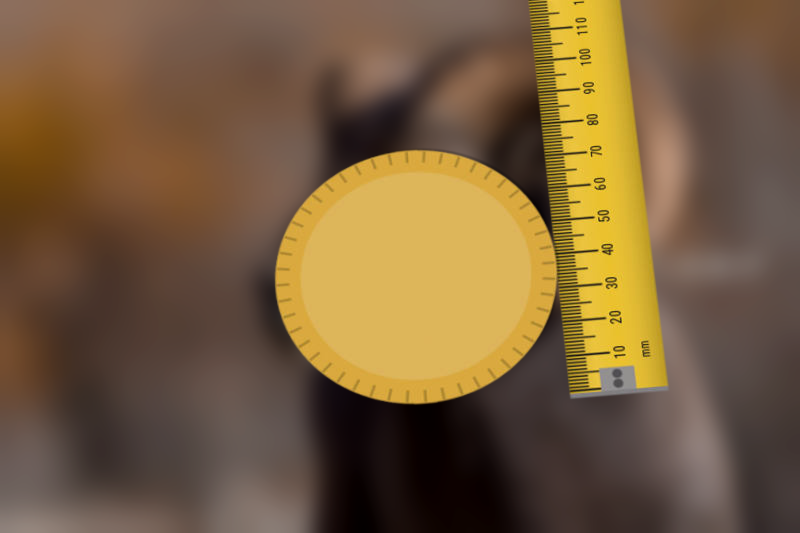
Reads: 75 (mm)
